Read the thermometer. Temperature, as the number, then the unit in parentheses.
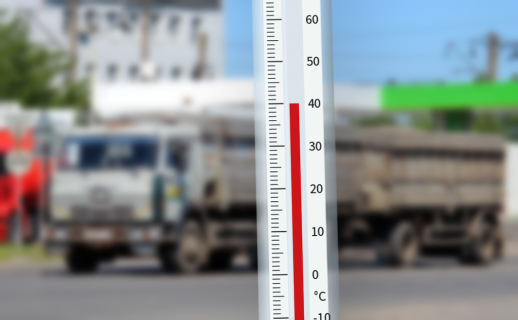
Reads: 40 (°C)
